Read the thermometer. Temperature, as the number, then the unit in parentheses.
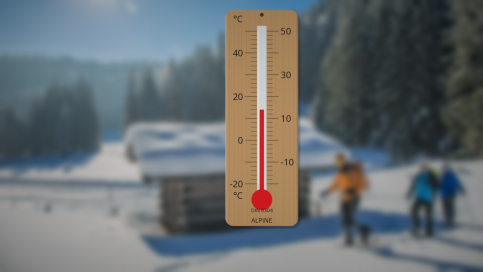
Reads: 14 (°C)
